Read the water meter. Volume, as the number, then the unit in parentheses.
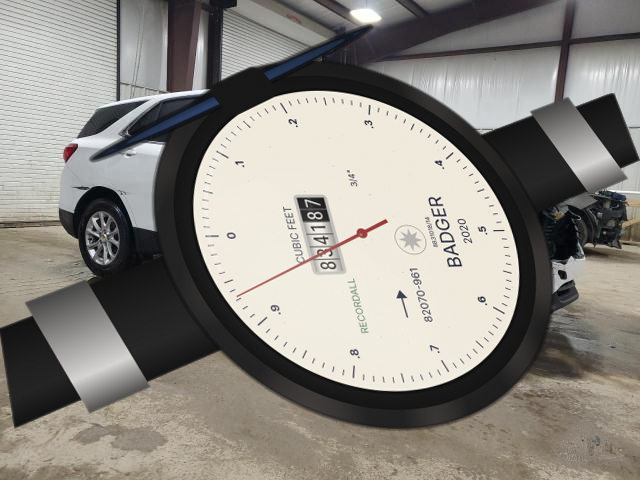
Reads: 834186.93 (ft³)
